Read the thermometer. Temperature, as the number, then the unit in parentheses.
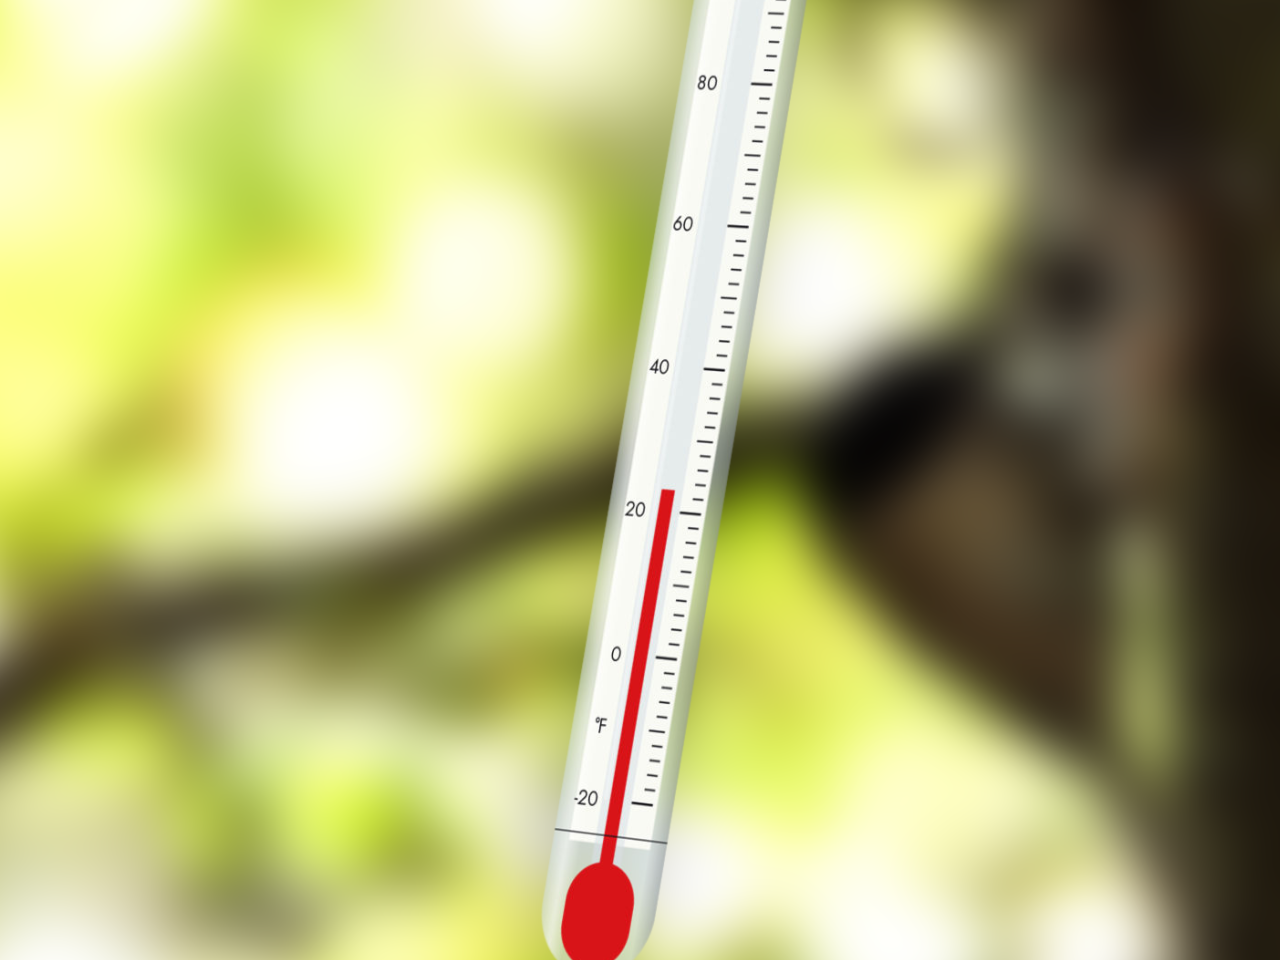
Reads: 23 (°F)
